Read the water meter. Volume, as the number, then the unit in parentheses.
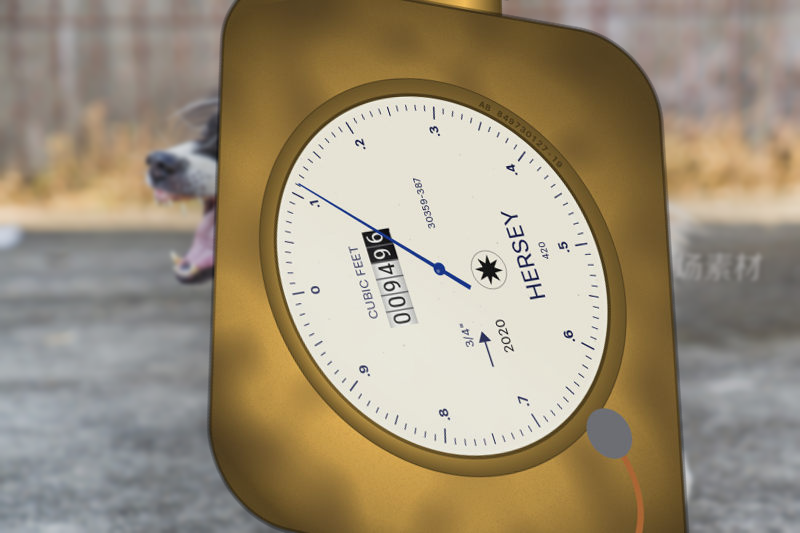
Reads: 9496.11 (ft³)
